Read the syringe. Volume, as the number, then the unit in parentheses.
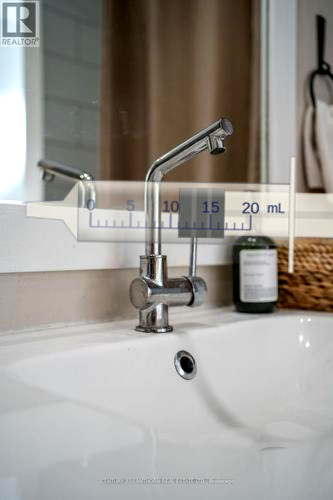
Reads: 11 (mL)
